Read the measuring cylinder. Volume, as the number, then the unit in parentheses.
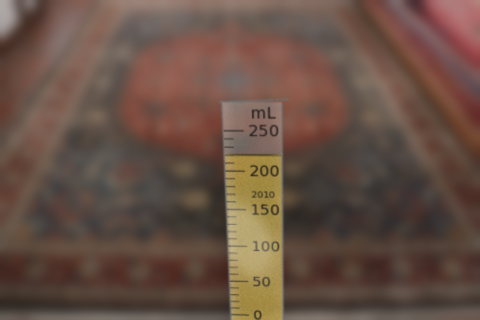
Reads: 220 (mL)
